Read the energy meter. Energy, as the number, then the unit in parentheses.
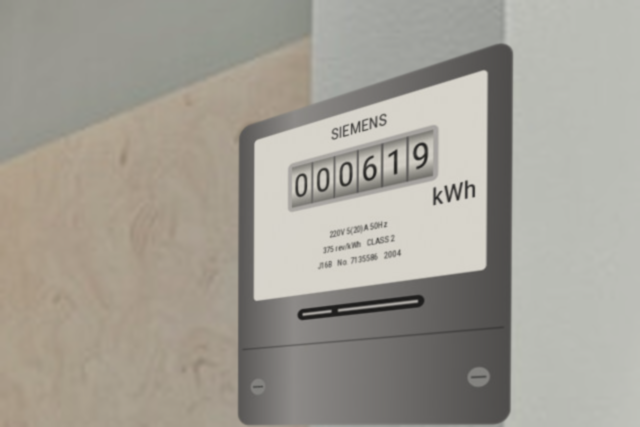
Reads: 619 (kWh)
